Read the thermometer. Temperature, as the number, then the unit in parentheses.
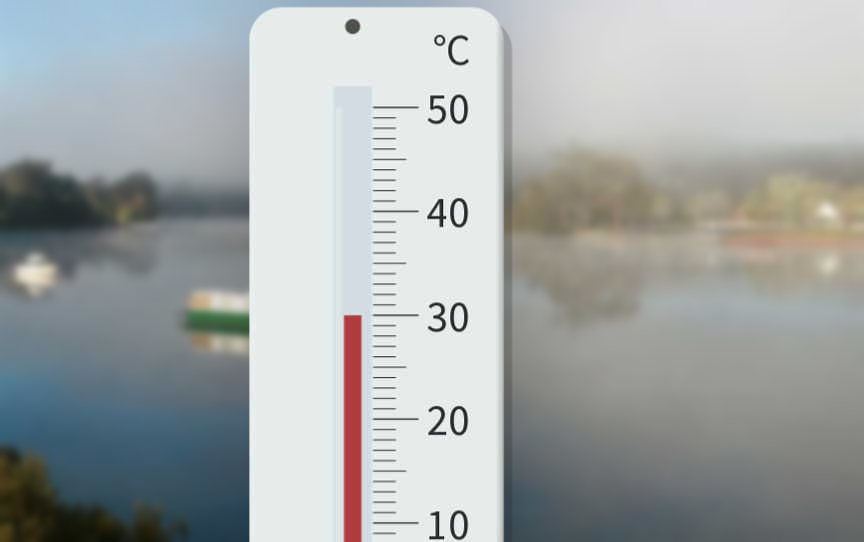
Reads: 30 (°C)
